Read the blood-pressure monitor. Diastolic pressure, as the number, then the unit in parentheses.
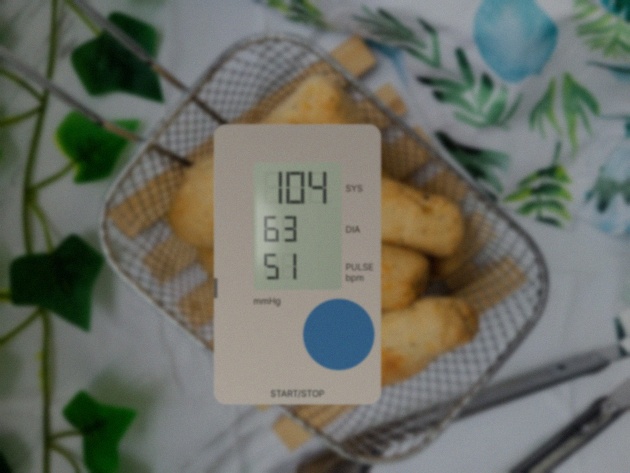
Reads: 63 (mmHg)
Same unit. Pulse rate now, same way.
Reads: 51 (bpm)
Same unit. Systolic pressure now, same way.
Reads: 104 (mmHg)
